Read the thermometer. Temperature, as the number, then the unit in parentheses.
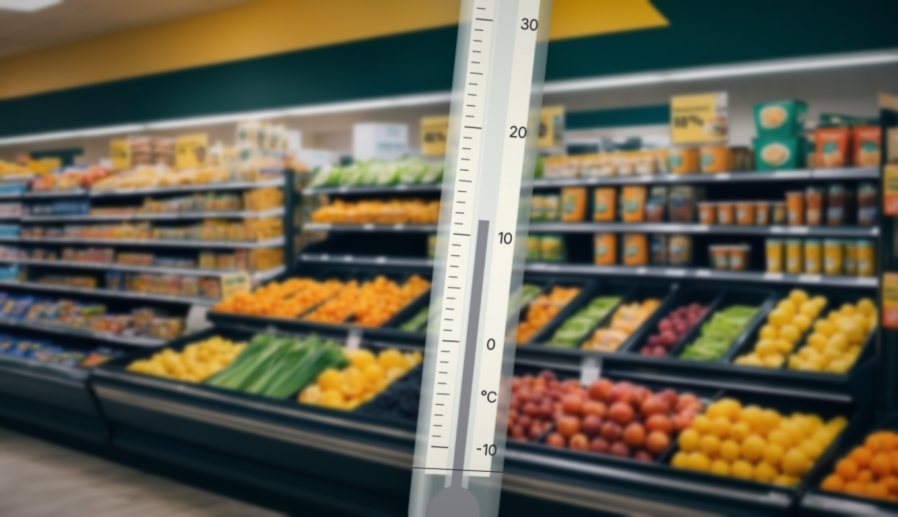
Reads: 11.5 (°C)
